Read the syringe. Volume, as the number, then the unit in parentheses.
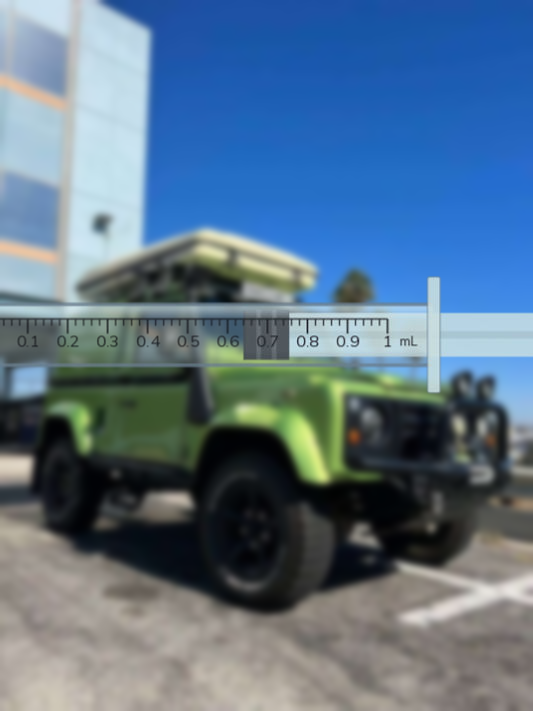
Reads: 0.64 (mL)
